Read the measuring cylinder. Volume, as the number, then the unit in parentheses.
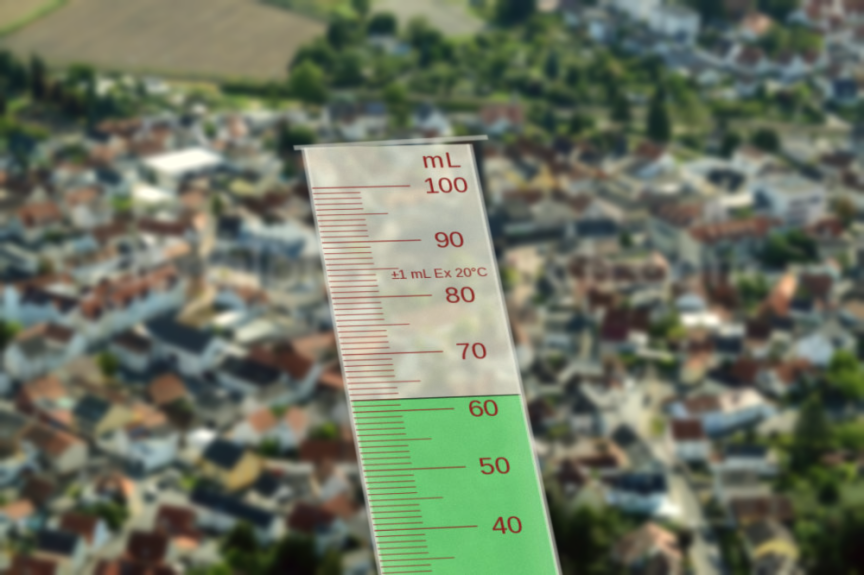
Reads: 62 (mL)
